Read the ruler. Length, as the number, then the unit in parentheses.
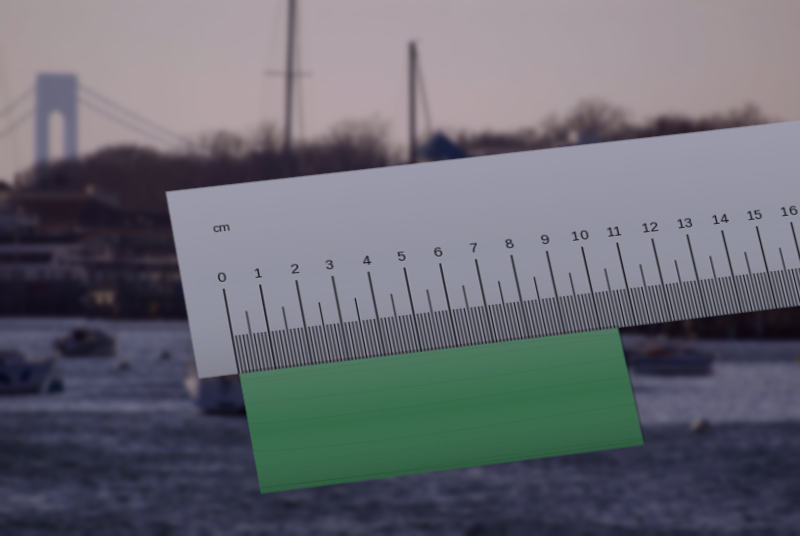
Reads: 10.5 (cm)
